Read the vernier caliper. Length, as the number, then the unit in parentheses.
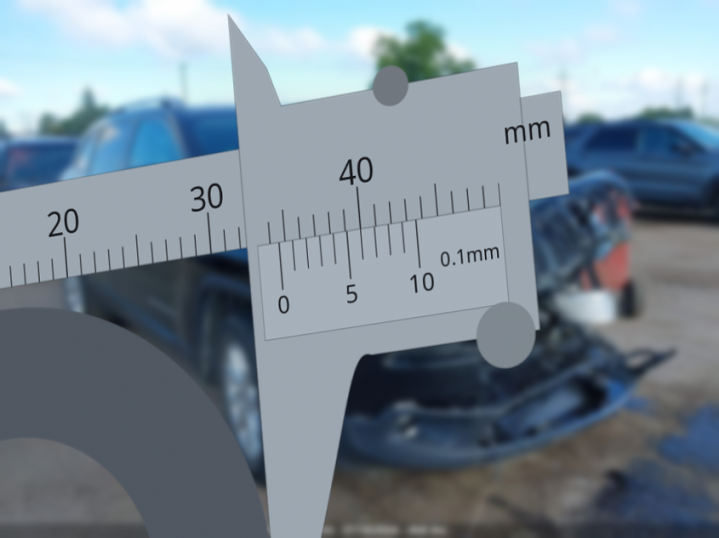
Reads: 34.6 (mm)
